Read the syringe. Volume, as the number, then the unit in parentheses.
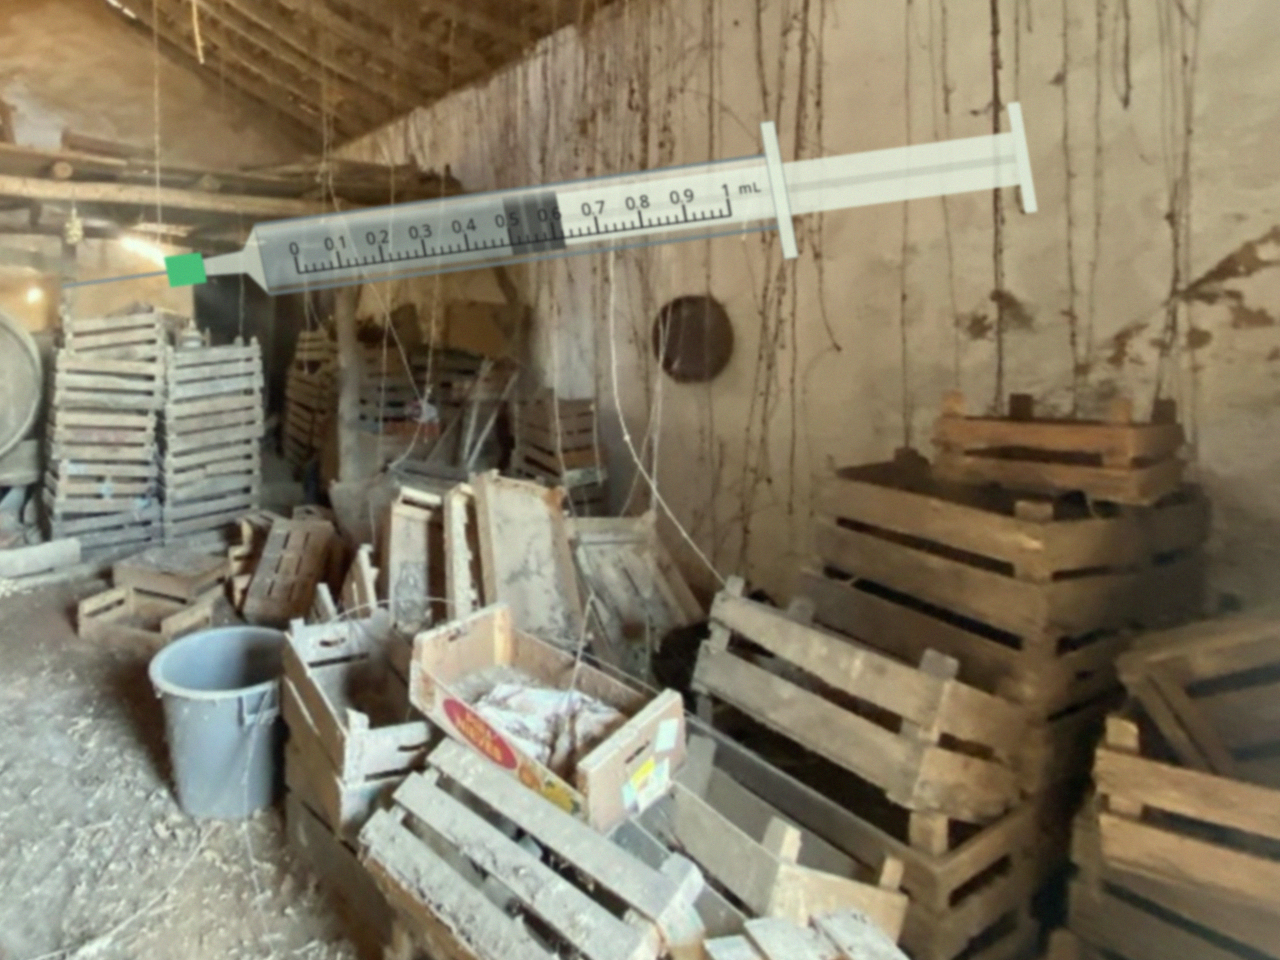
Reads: 0.5 (mL)
